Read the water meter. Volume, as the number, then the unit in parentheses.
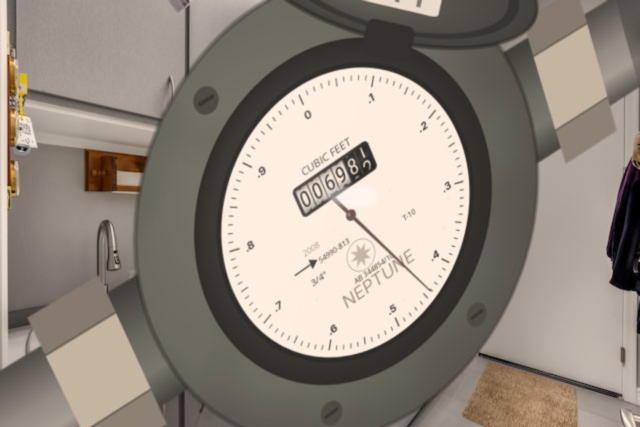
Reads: 6981.44 (ft³)
